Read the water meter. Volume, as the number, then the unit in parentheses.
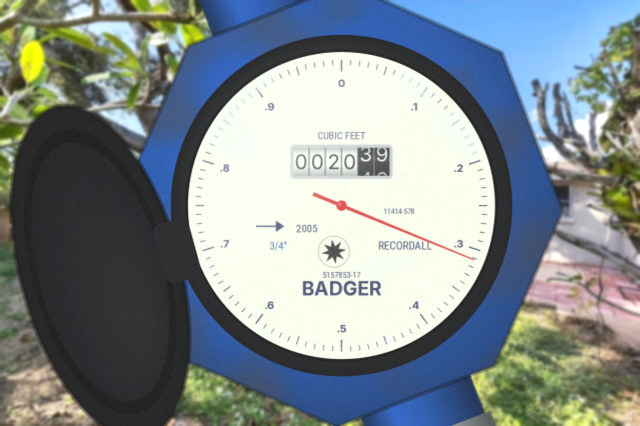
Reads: 2039.31 (ft³)
